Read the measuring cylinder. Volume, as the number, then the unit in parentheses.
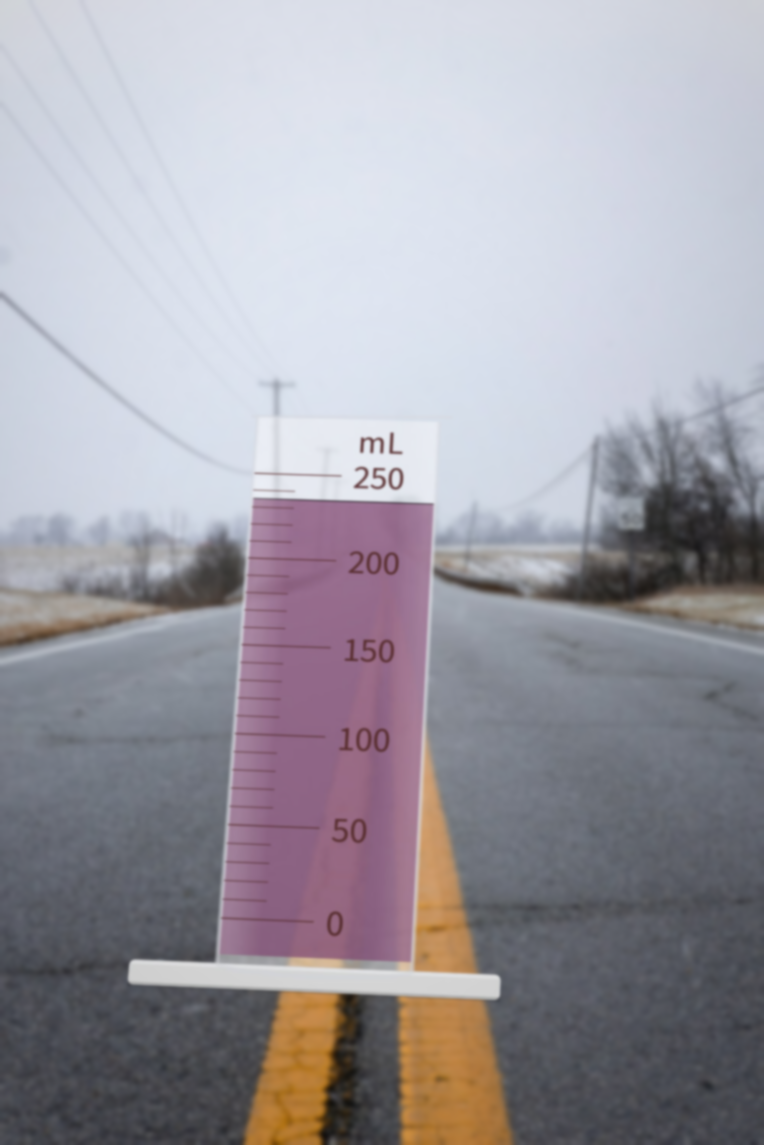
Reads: 235 (mL)
